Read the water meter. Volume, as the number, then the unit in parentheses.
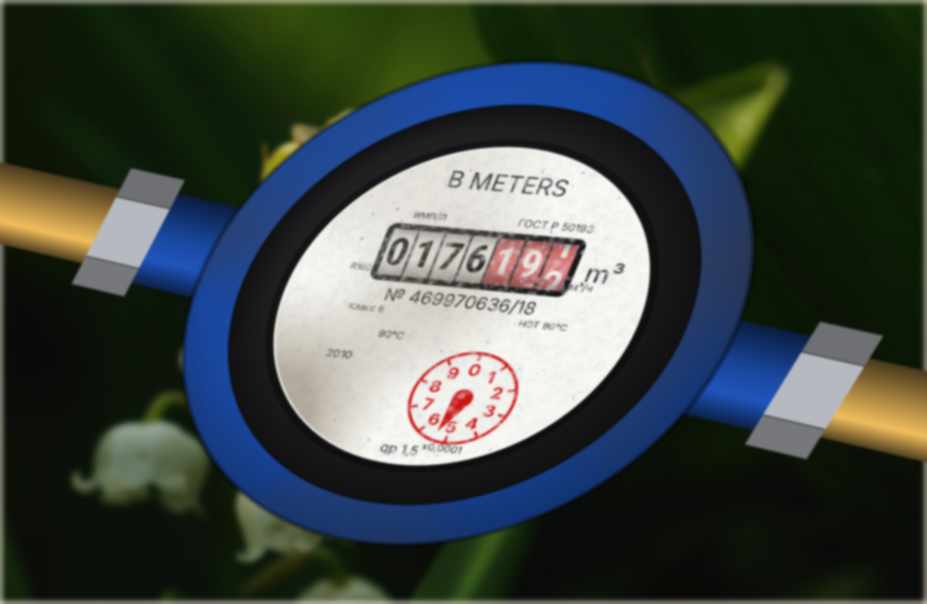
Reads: 176.1915 (m³)
